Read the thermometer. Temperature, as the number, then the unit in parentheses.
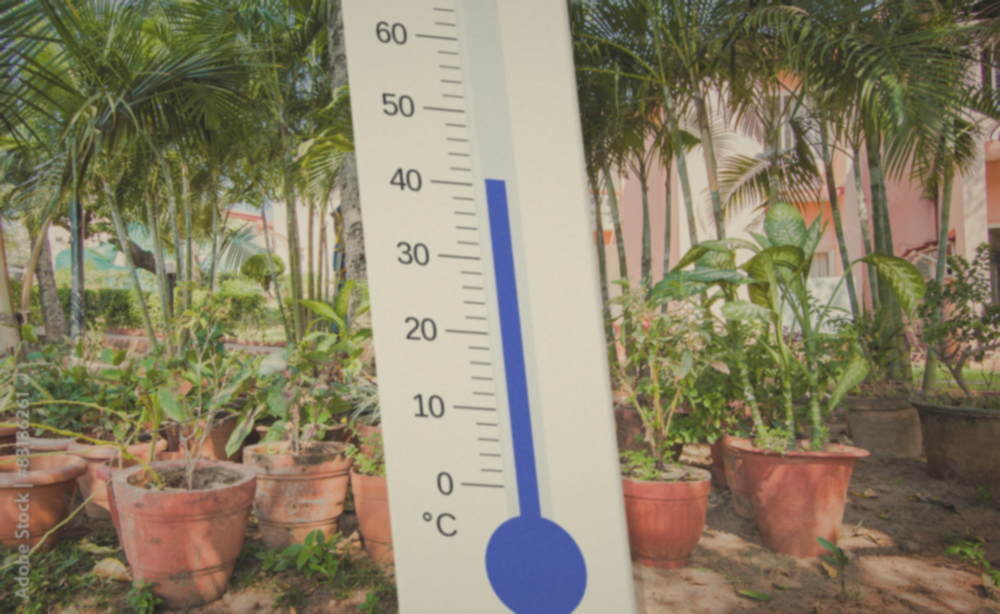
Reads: 41 (°C)
